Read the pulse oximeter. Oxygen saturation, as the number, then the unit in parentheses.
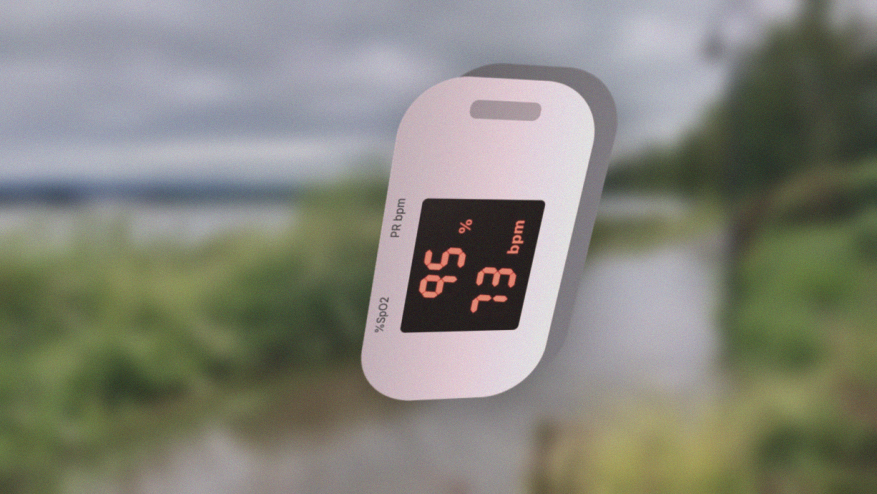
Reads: 95 (%)
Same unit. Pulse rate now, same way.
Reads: 73 (bpm)
